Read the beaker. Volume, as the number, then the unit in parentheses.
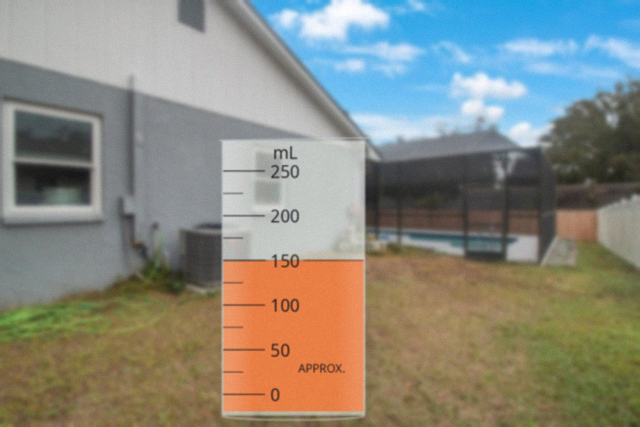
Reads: 150 (mL)
